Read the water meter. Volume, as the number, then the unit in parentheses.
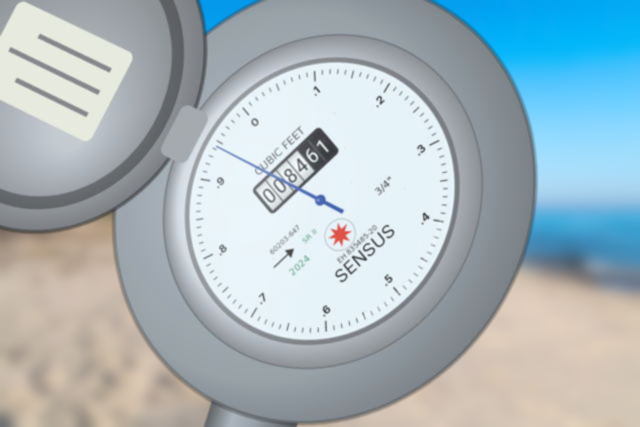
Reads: 8460.94 (ft³)
